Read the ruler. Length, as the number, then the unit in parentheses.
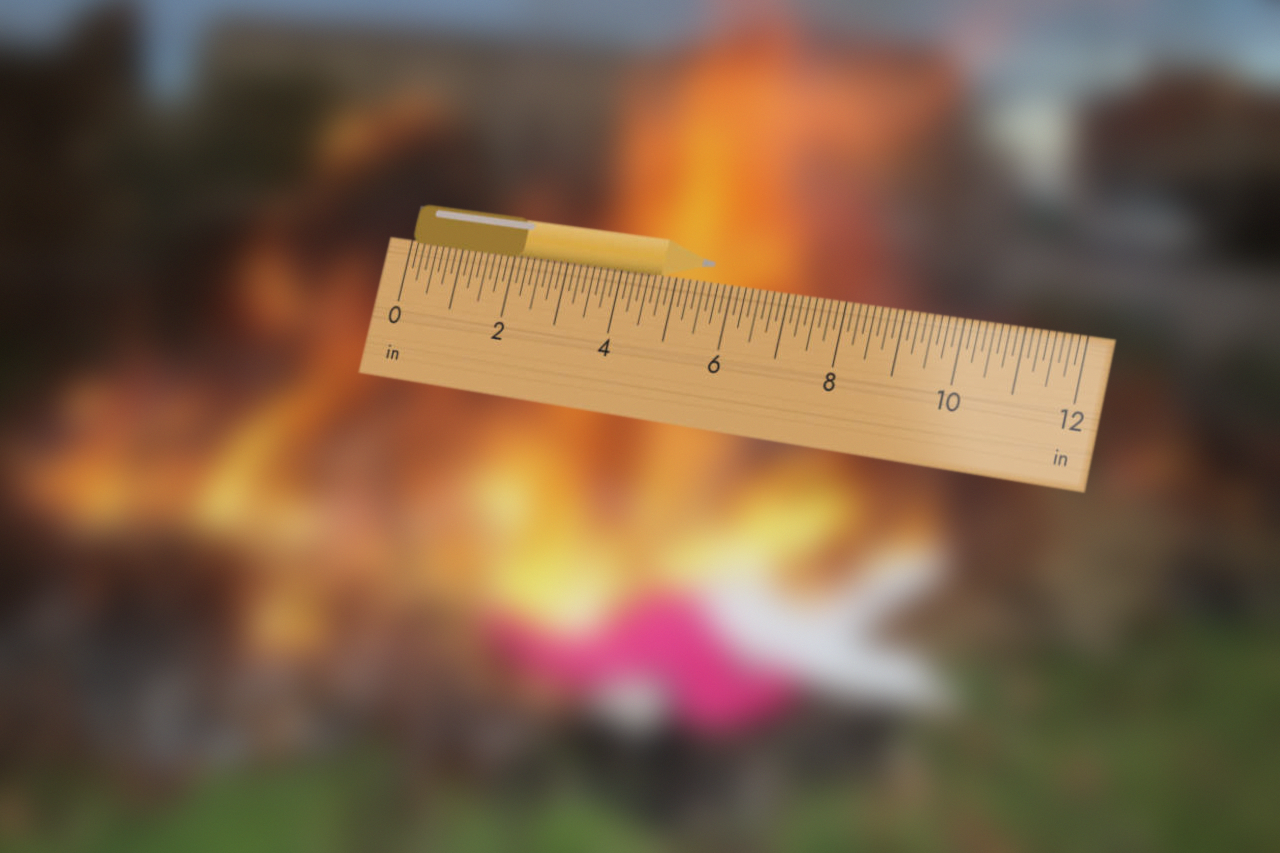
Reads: 5.625 (in)
